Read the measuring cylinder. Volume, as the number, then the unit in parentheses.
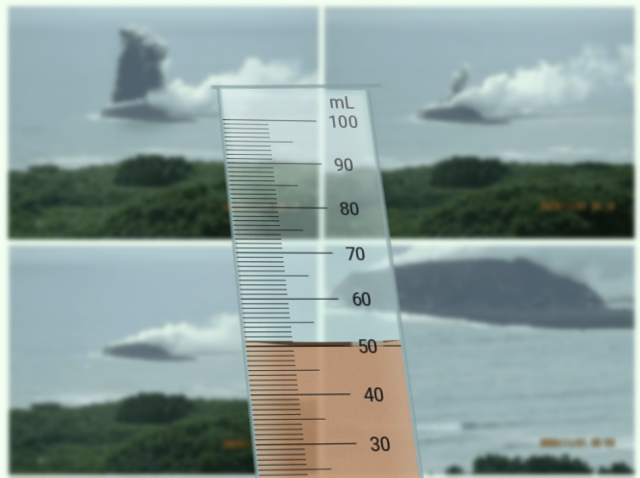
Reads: 50 (mL)
